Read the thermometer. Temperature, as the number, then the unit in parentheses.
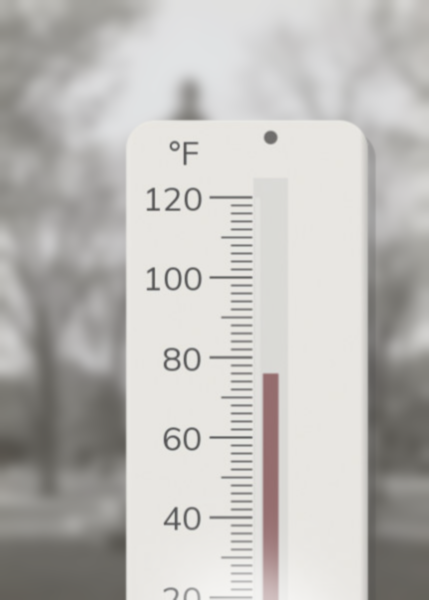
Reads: 76 (°F)
